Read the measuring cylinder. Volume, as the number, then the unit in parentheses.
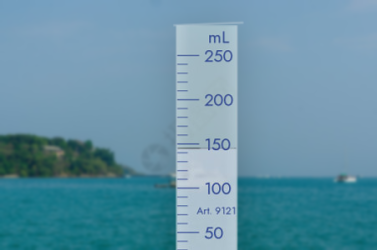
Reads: 145 (mL)
